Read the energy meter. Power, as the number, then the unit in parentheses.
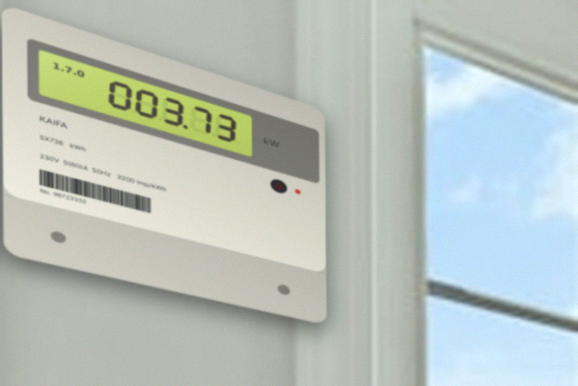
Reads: 3.73 (kW)
